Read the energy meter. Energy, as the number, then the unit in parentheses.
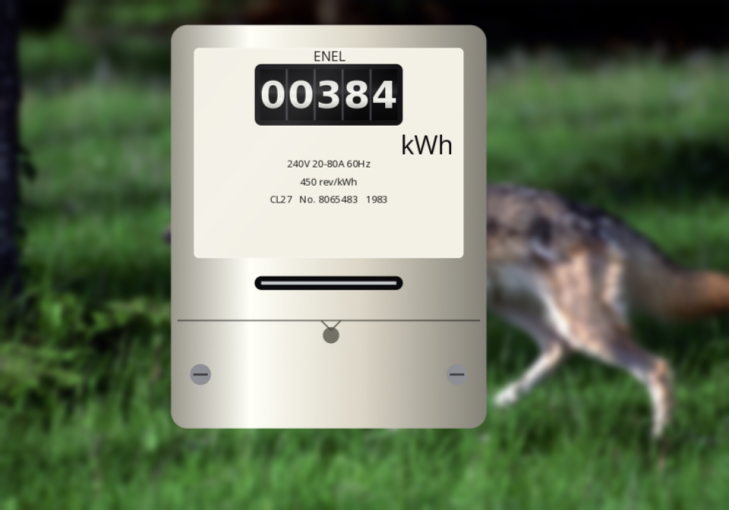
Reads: 384 (kWh)
